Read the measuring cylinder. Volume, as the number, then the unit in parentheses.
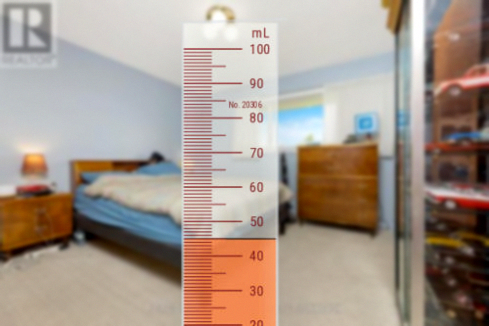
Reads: 45 (mL)
